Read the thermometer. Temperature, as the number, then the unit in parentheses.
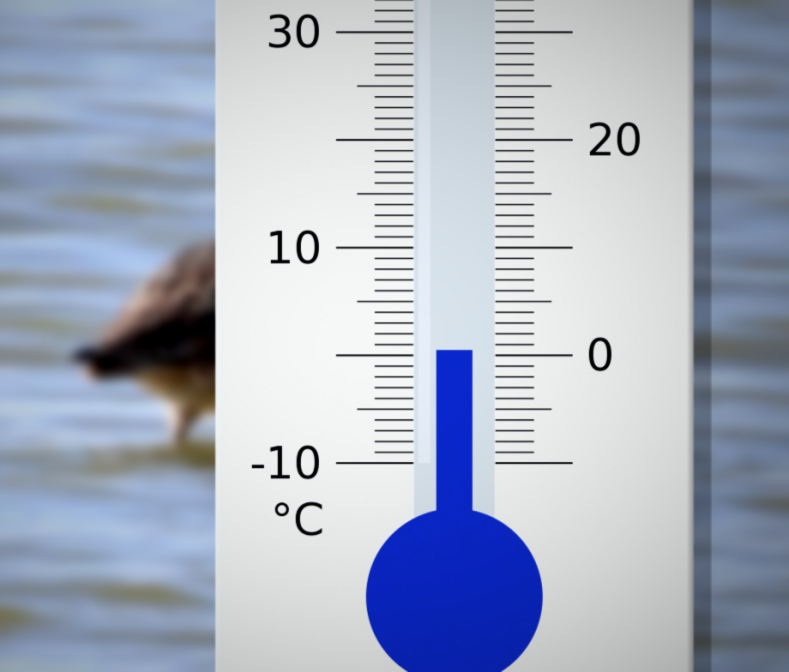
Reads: 0.5 (°C)
